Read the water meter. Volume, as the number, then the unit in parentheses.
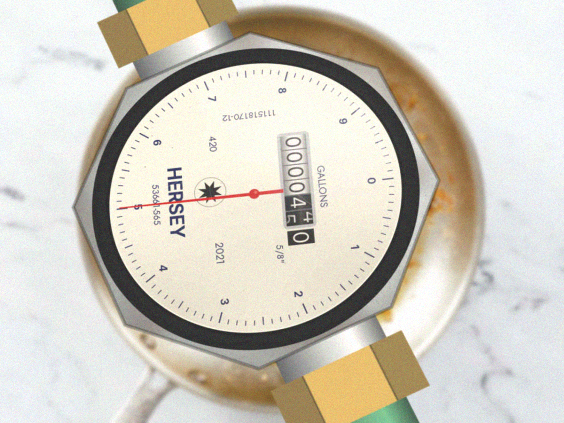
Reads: 445.0 (gal)
